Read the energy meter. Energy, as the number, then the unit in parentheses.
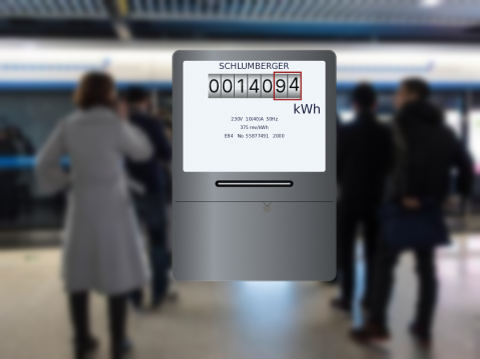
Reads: 140.94 (kWh)
